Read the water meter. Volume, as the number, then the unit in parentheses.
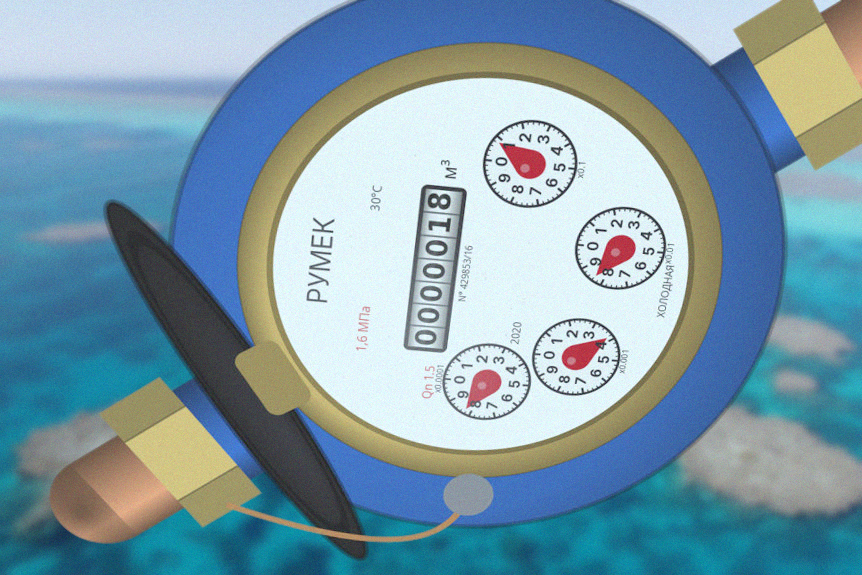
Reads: 18.0838 (m³)
